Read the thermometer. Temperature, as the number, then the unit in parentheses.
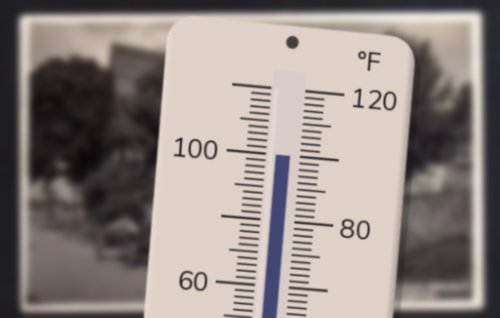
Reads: 100 (°F)
